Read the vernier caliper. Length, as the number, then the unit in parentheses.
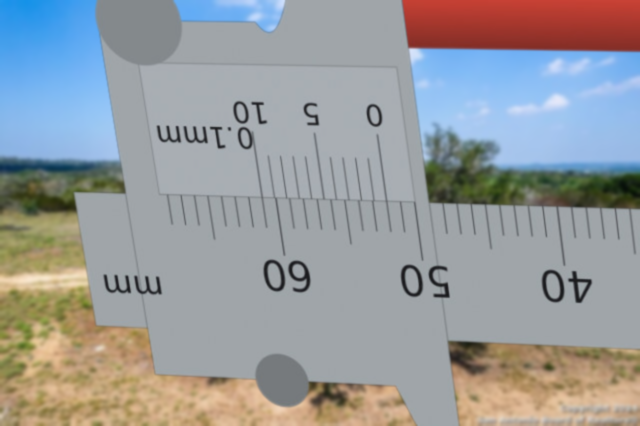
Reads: 52.0 (mm)
